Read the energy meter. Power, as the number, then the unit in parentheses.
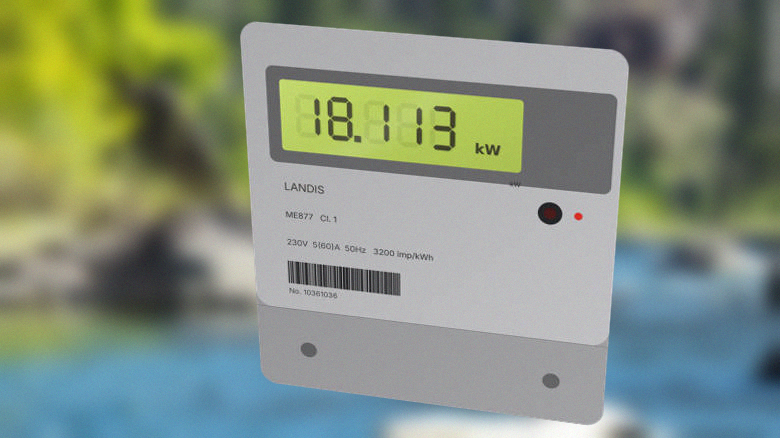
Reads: 18.113 (kW)
